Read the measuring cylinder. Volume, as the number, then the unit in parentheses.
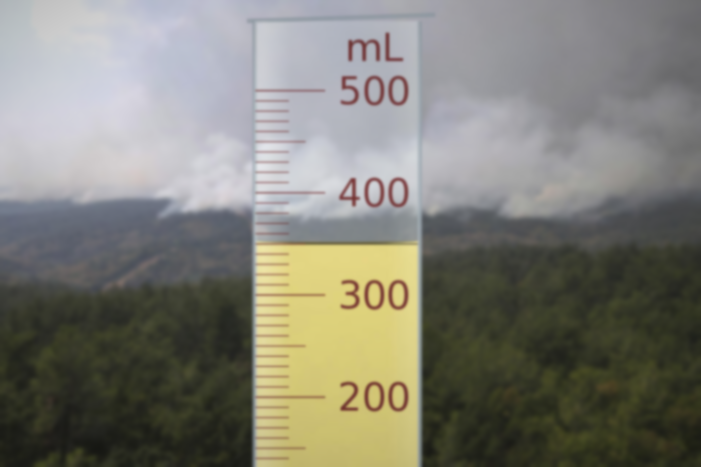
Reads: 350 (mL)
